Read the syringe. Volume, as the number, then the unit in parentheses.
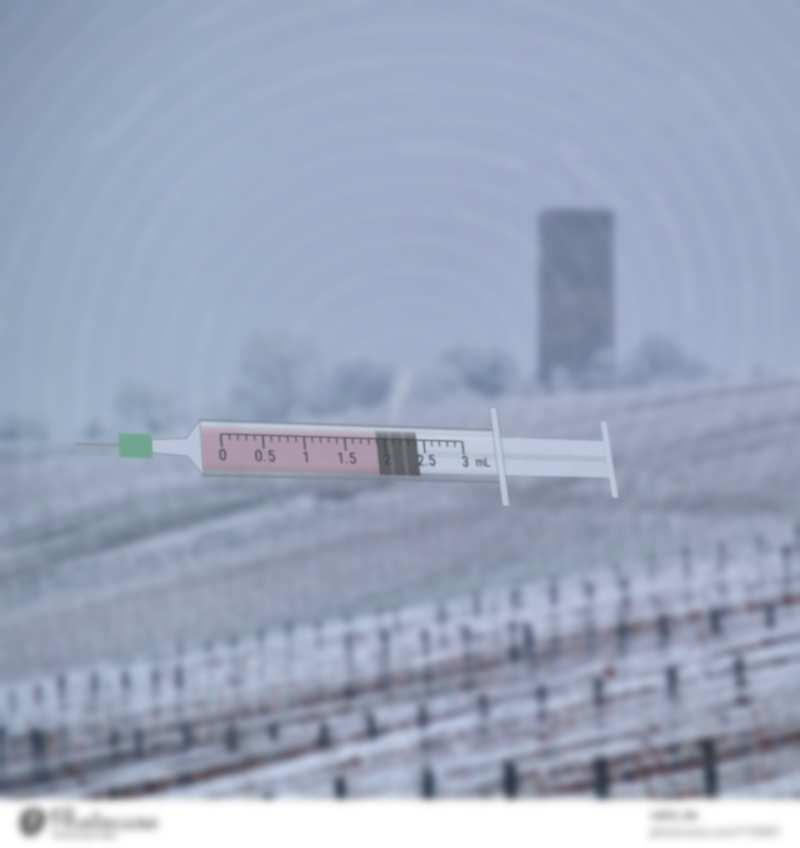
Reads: 1.9 (mL)
